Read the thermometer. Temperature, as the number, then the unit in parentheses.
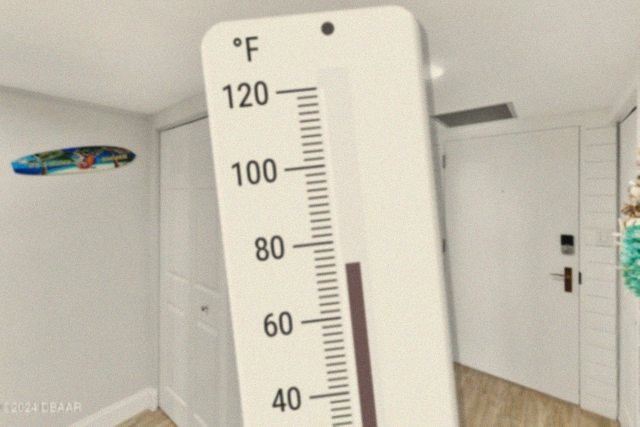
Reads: 74 (°F)
